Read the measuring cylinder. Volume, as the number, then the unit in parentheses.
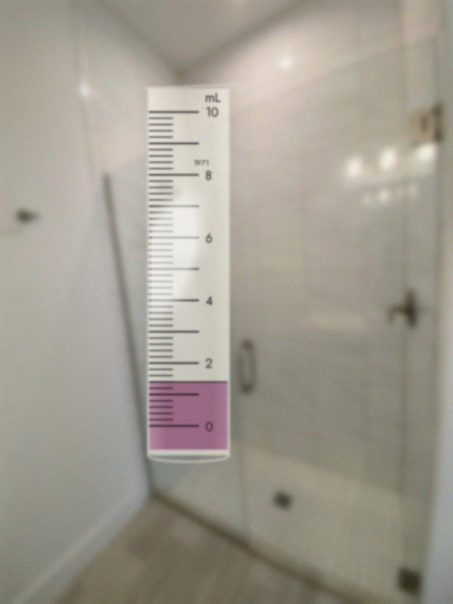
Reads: 1.4 (mL)
